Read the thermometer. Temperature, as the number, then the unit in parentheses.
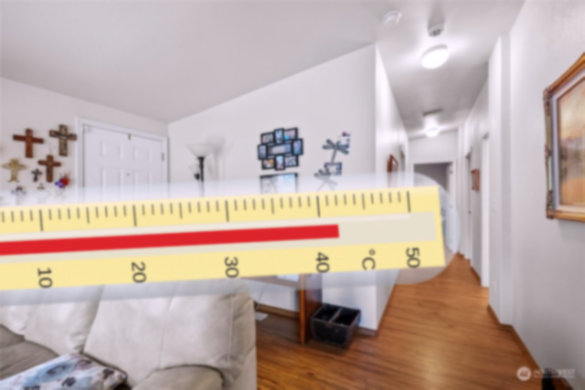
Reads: 42 (°C)
